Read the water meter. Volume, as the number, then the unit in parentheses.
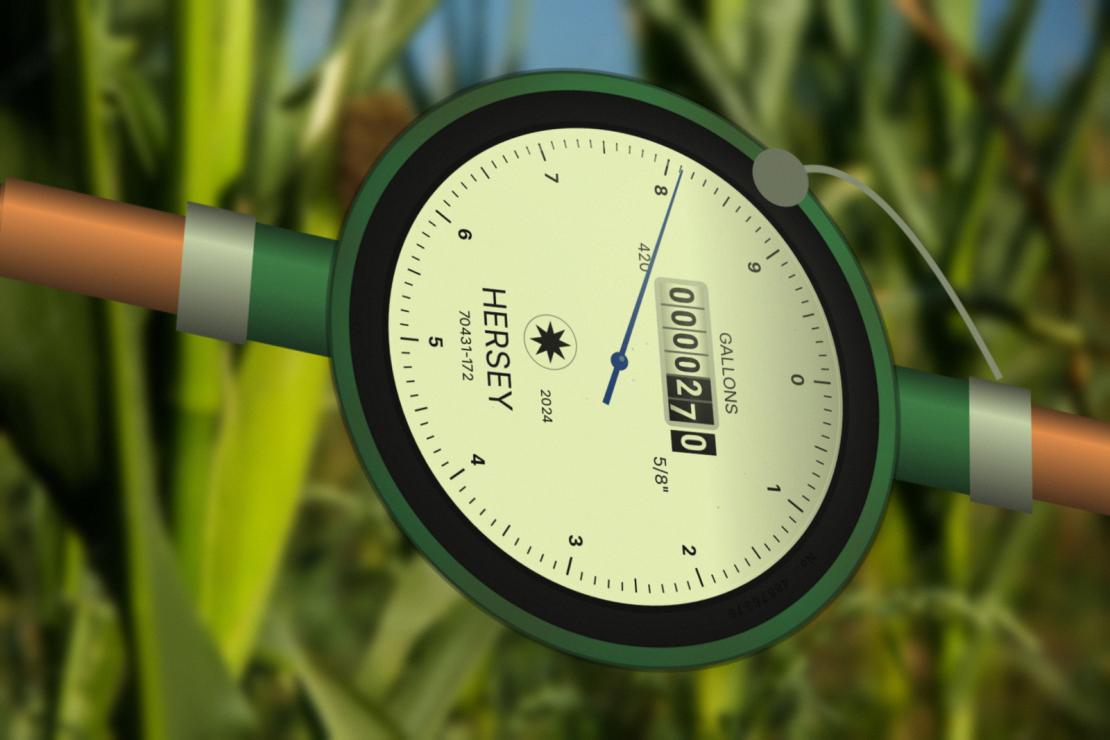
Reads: 268.1 (gal)
